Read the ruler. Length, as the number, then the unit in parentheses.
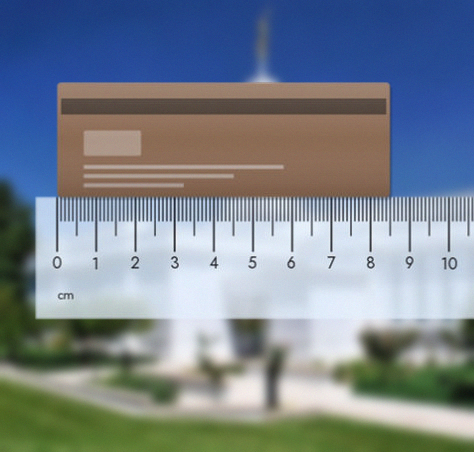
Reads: 8.5 (cm)
